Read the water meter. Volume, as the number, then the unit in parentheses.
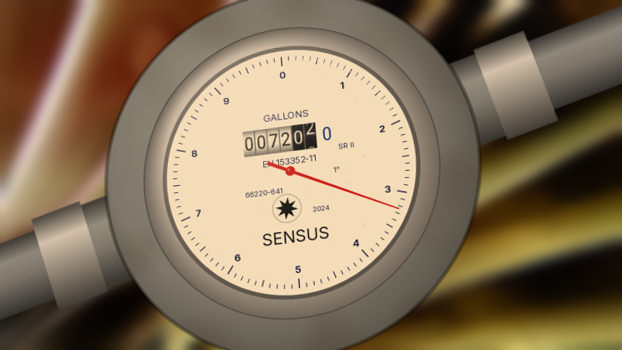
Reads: 72023.2 (gal)
